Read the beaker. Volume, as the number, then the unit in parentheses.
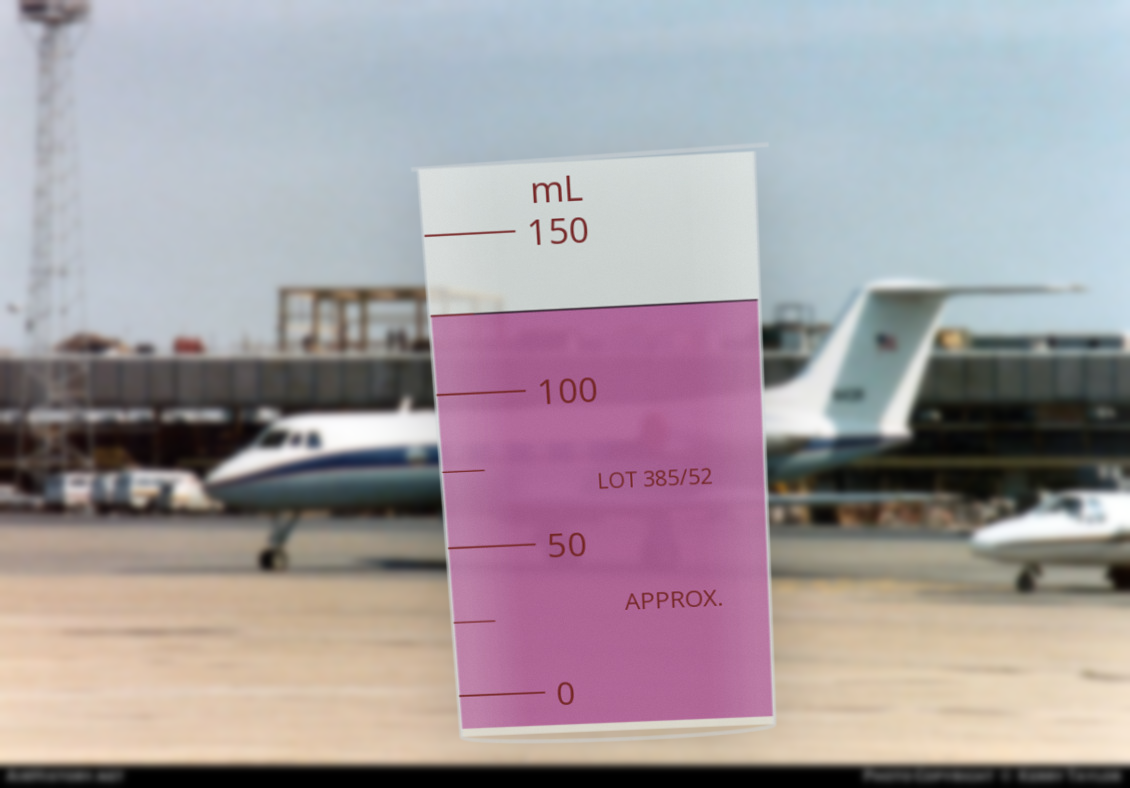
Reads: 125 (mL)
